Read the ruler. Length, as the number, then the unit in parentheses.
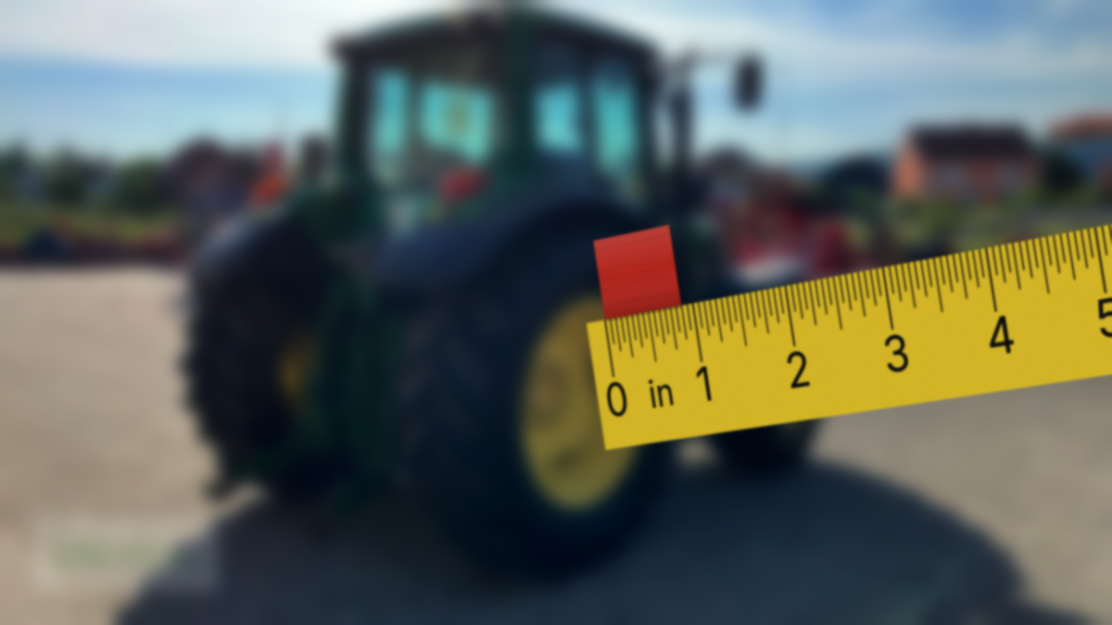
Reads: 0.875 (in)
